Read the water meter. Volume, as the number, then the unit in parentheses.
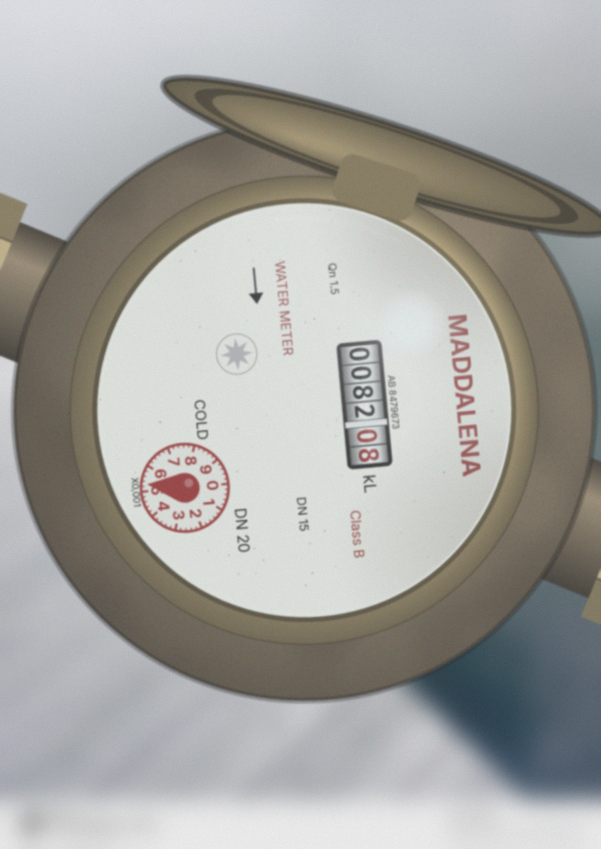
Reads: 82.085 (kL)
